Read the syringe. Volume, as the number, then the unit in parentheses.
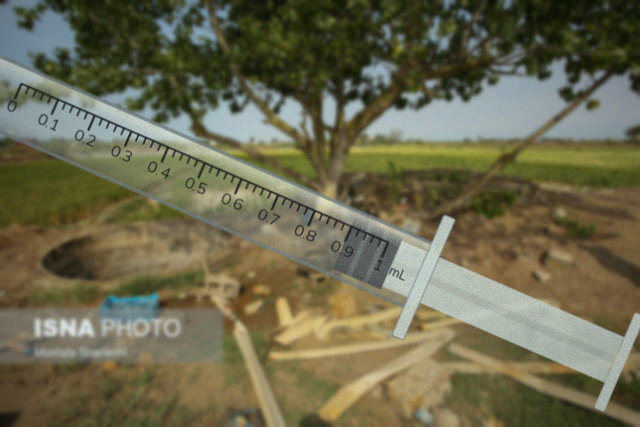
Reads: 0.9 (mL)
